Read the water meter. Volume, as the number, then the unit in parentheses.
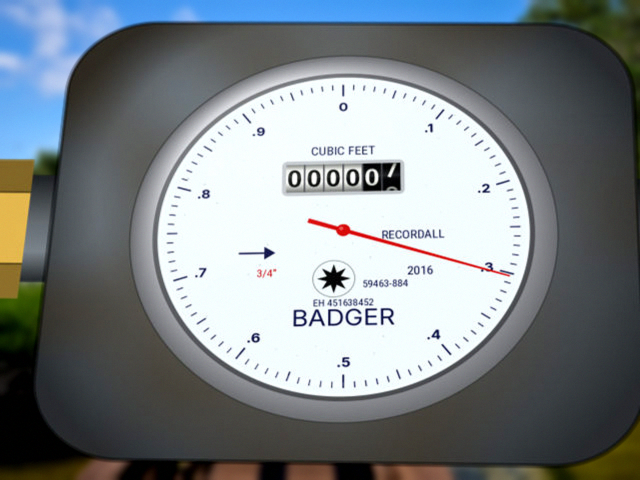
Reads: 7.30 (ft³)
